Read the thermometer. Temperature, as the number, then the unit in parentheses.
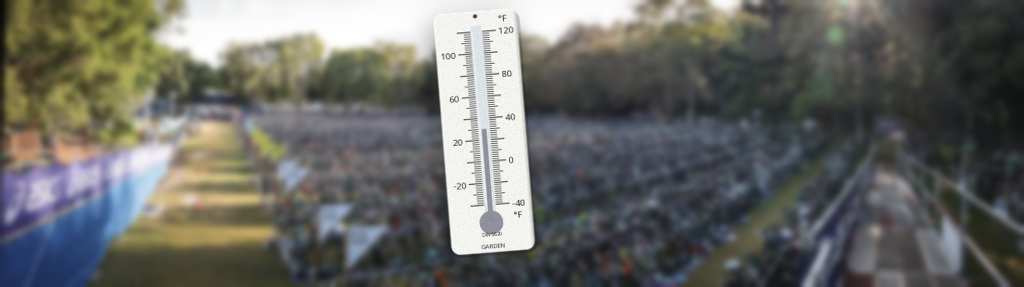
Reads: 30 (°F)
